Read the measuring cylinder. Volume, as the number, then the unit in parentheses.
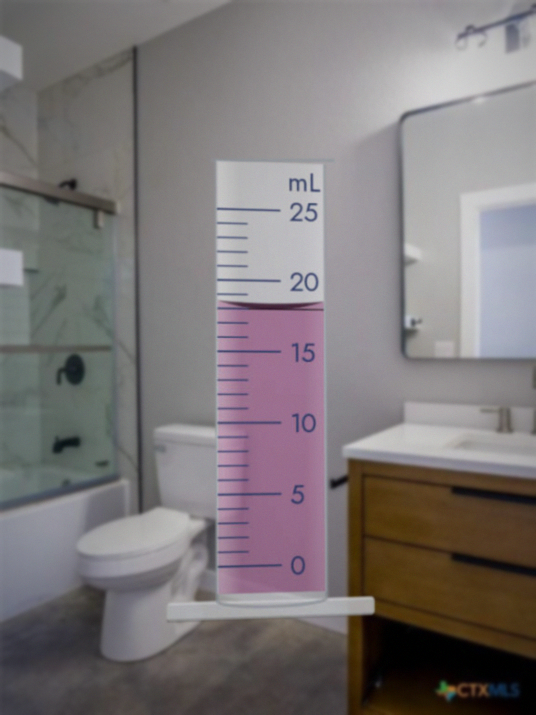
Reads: 18 (mL)
